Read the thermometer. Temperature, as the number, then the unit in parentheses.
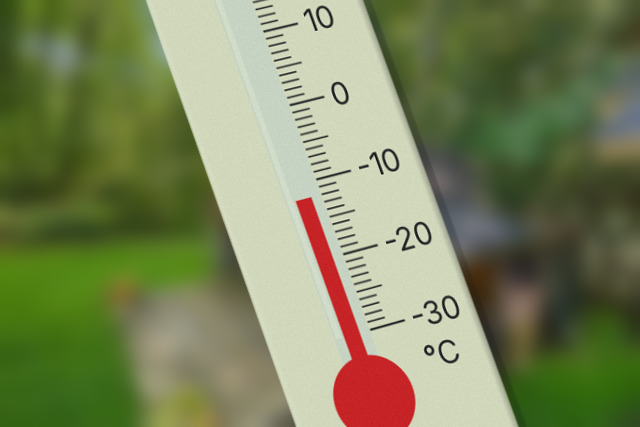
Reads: -12 (°C)
